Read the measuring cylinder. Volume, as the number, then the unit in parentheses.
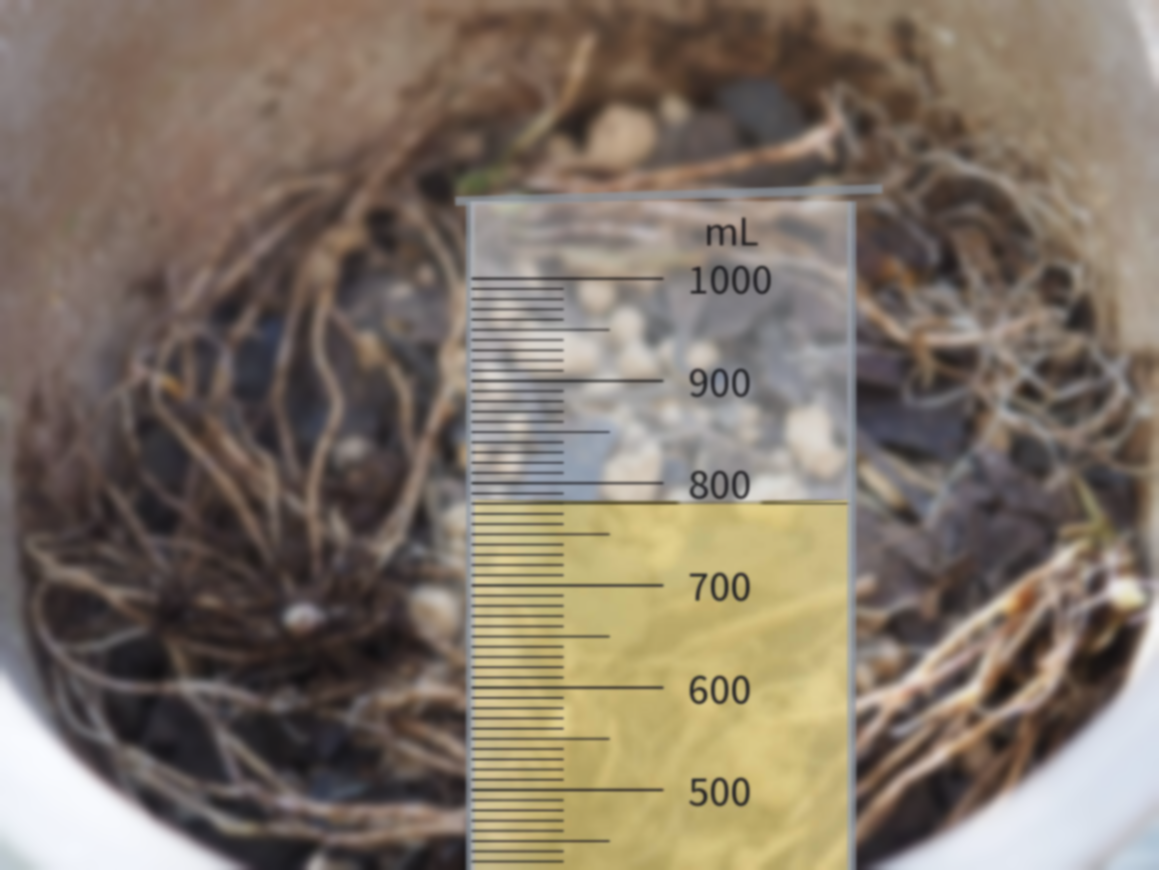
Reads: 780 (mL)
